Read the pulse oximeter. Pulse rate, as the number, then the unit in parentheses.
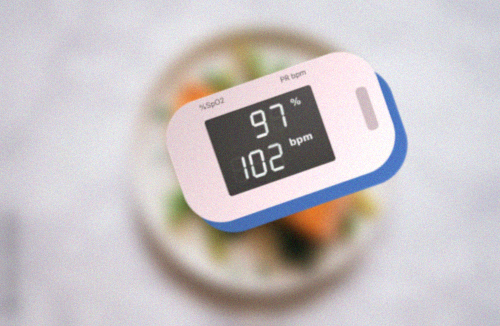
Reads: 102 (bpm)
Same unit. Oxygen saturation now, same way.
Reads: 97 (%)
